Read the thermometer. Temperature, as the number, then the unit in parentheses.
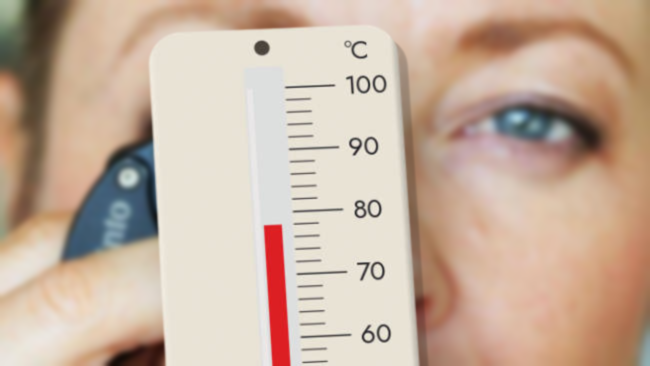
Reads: 78 (°C)
